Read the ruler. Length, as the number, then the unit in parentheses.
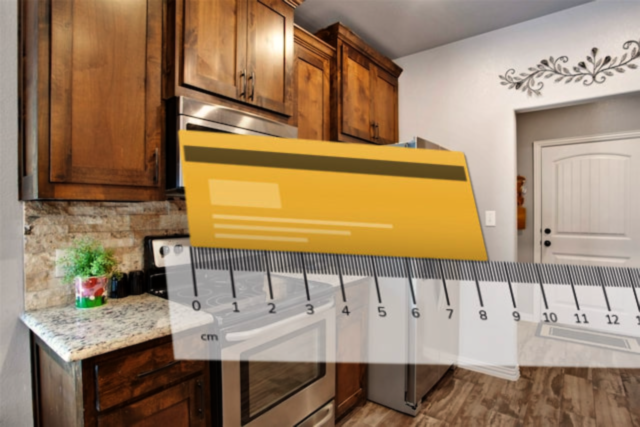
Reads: 8.5 (cm)
